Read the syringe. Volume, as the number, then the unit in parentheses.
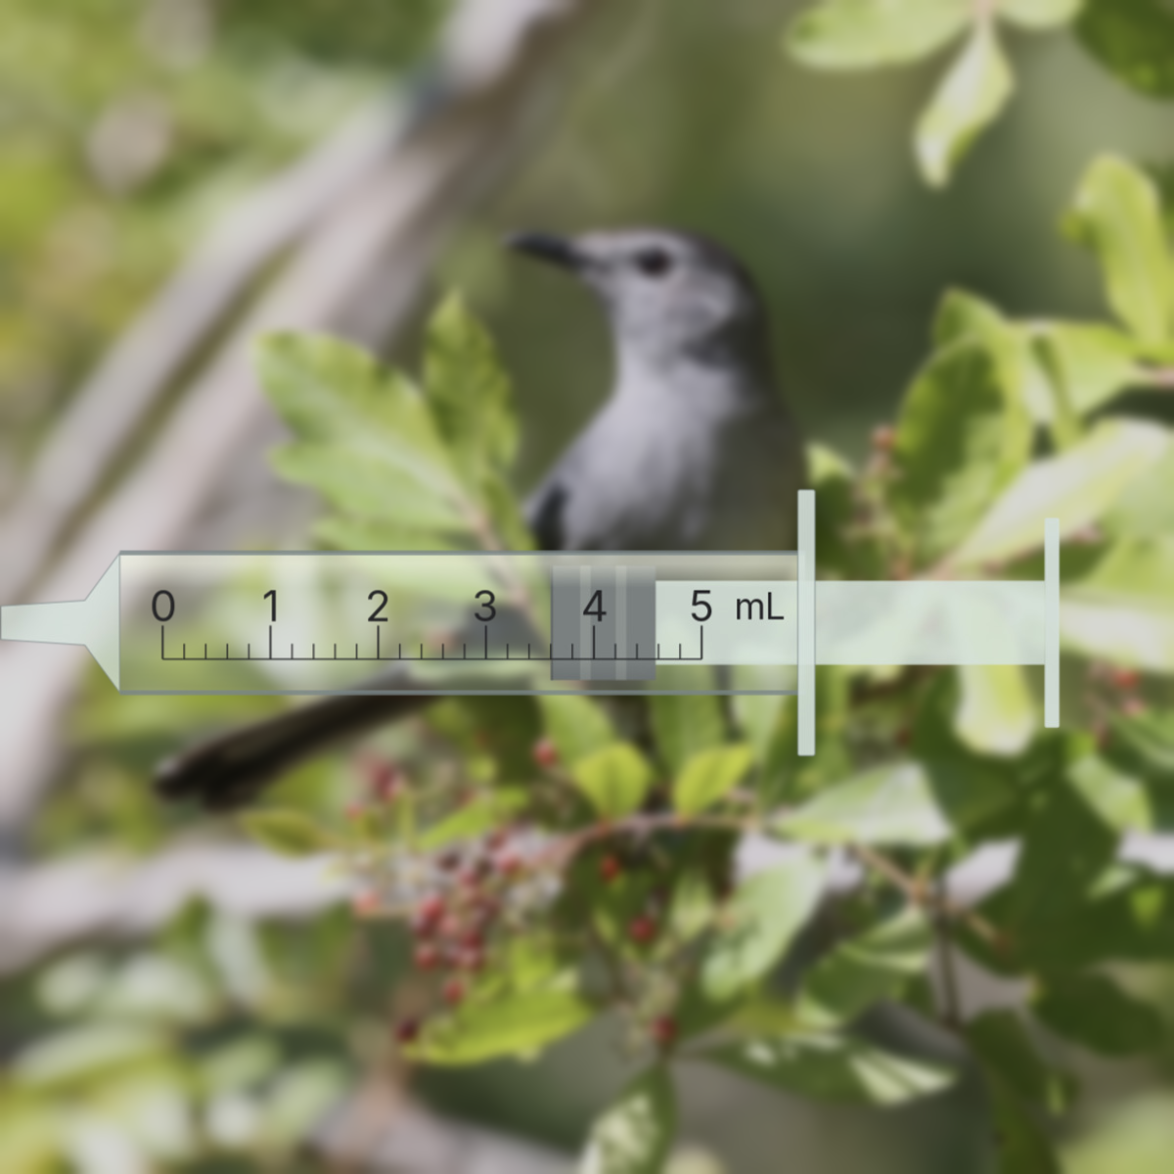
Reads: 3.6 (mL)
